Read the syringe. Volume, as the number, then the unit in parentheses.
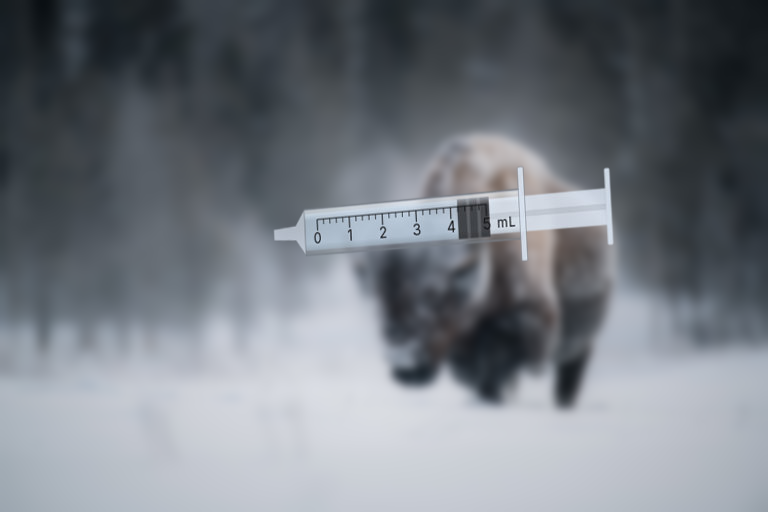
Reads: 4.2 (mL)
